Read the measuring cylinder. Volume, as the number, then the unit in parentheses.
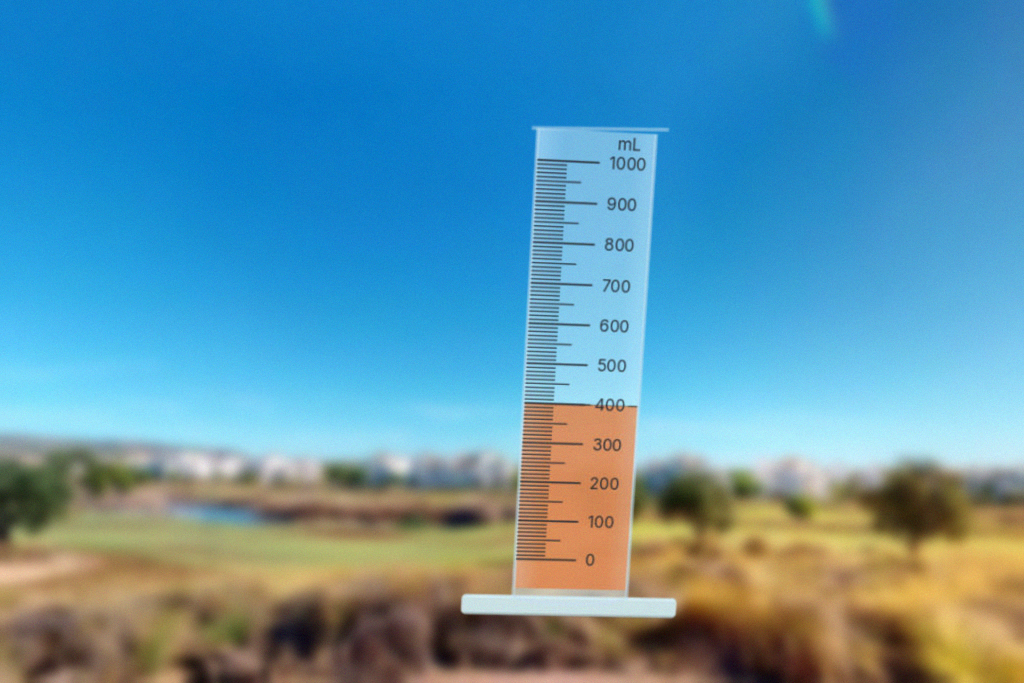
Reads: 400 (mL)
